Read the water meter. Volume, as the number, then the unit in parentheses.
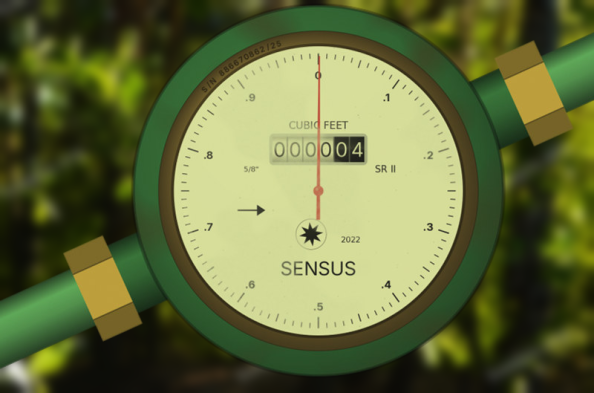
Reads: 4.00 (ft³)
